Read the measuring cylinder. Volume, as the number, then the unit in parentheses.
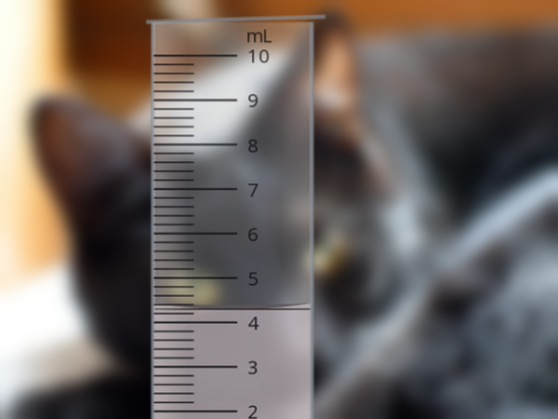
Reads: 4.3 (mL)
